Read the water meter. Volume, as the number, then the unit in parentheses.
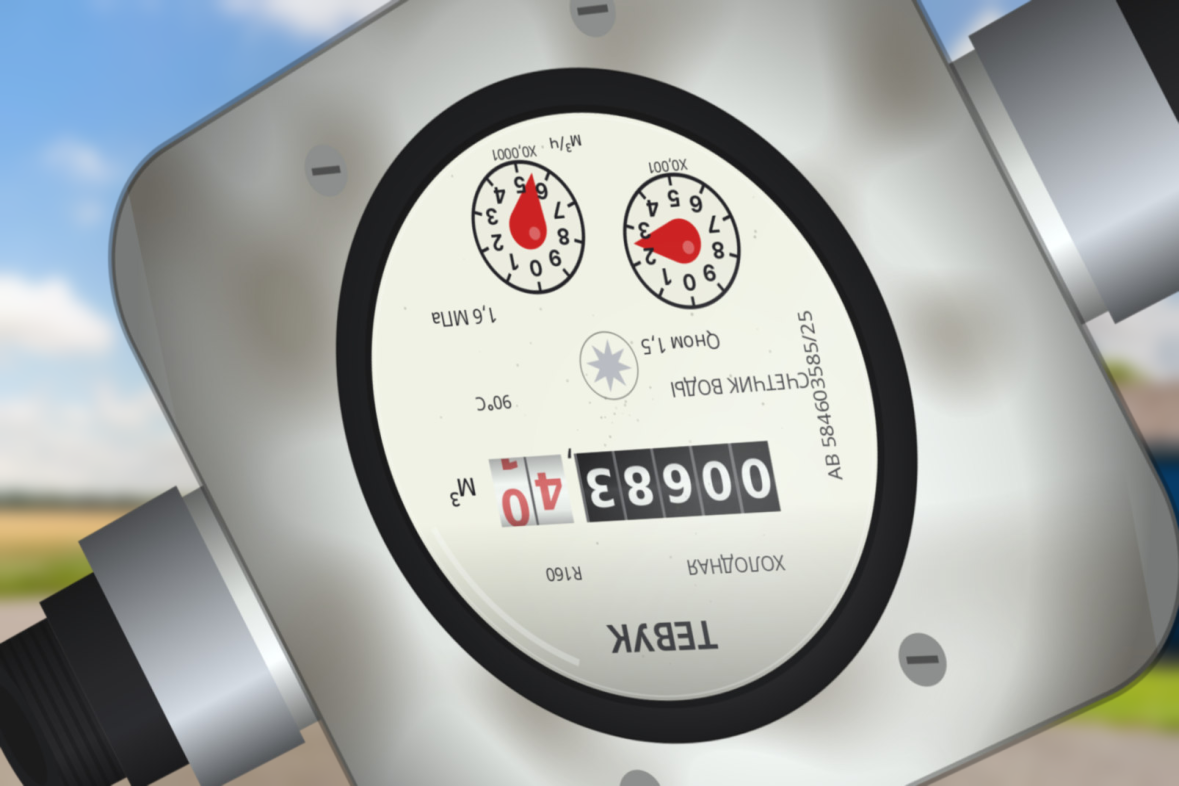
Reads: 683.4025 (m³)
